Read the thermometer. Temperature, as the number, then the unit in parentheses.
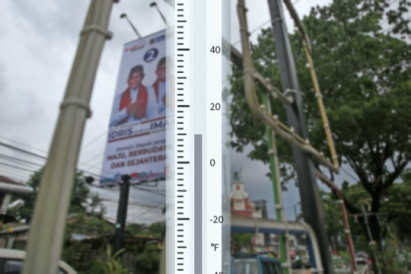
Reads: 10 (°F)
